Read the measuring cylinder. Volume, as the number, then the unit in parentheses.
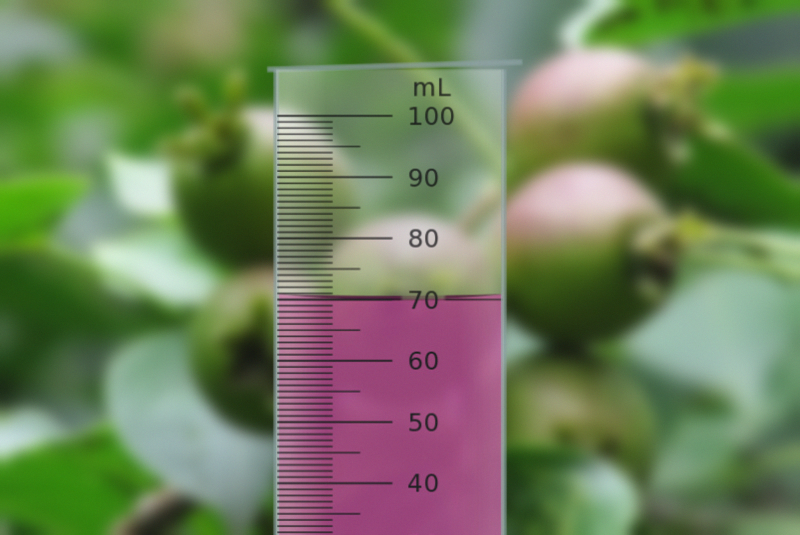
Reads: 70 (mL)
